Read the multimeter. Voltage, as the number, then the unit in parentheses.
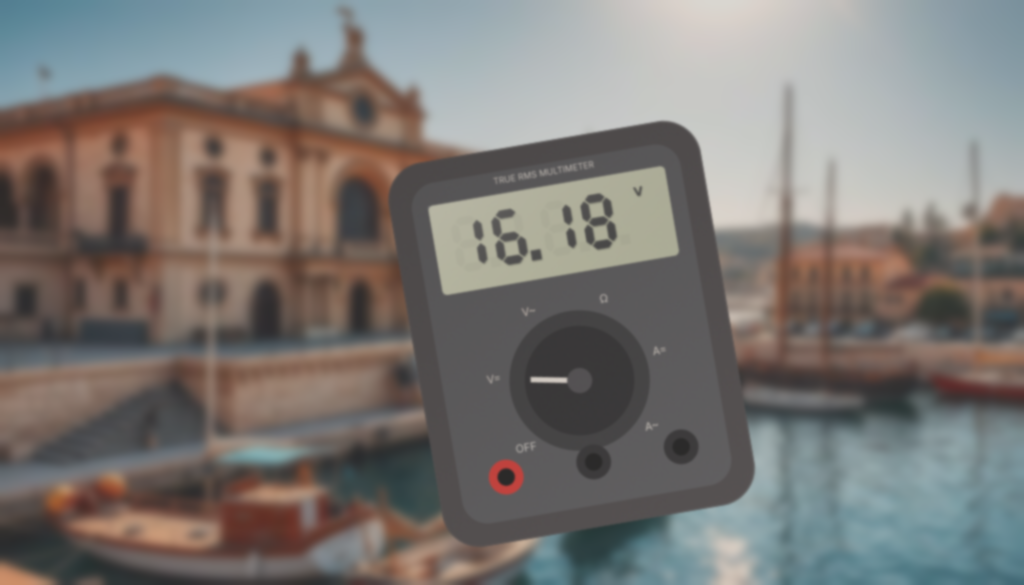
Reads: 16.18 (V)
